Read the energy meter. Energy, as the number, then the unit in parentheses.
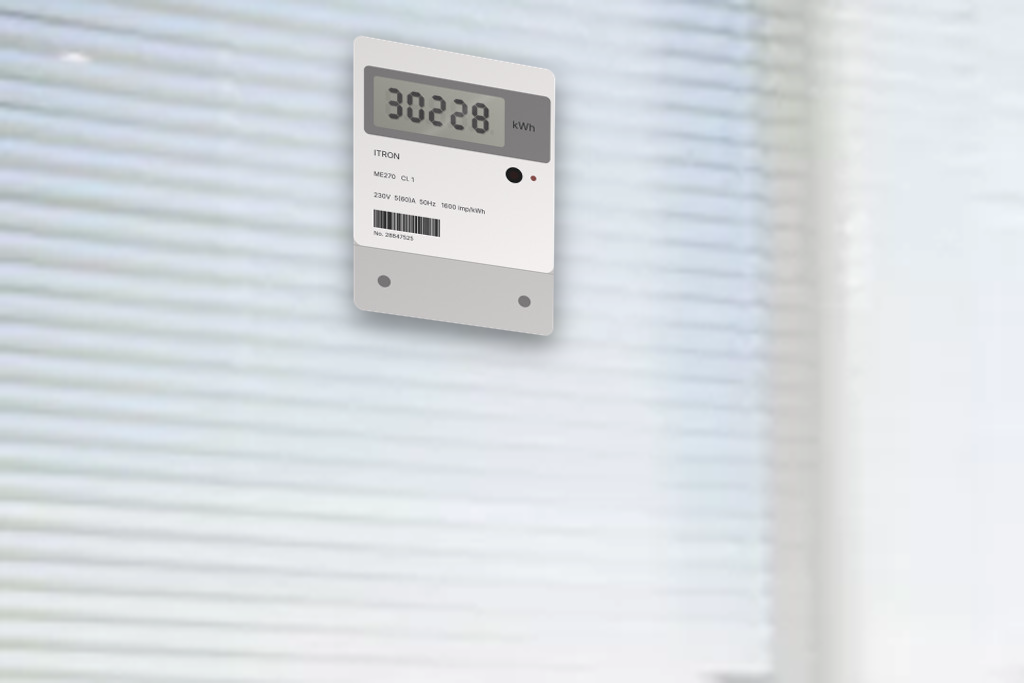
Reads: 30228 (kWh)
